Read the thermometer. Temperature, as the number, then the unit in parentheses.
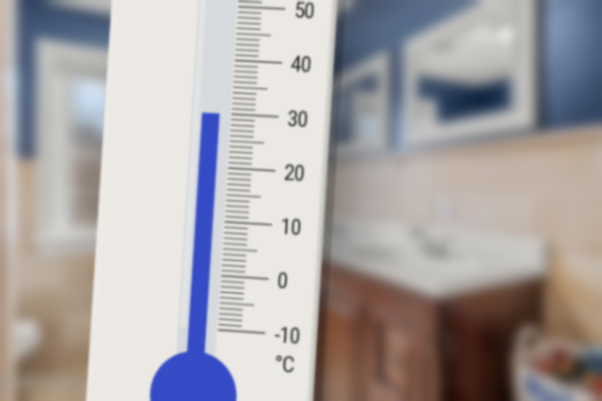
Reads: 30 (°C)
